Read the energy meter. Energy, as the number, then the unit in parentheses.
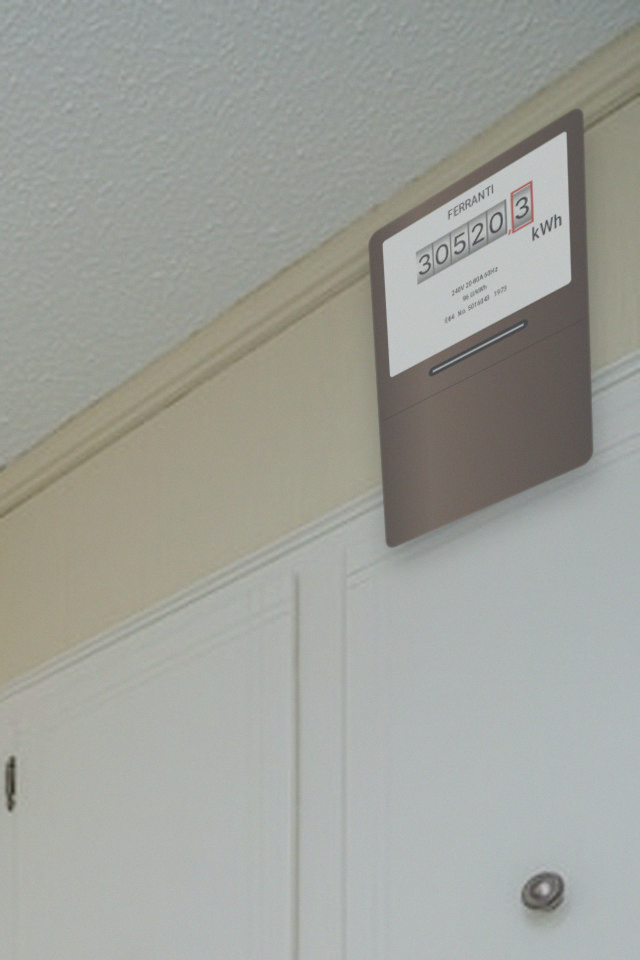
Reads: 30520.3 (kWh)
